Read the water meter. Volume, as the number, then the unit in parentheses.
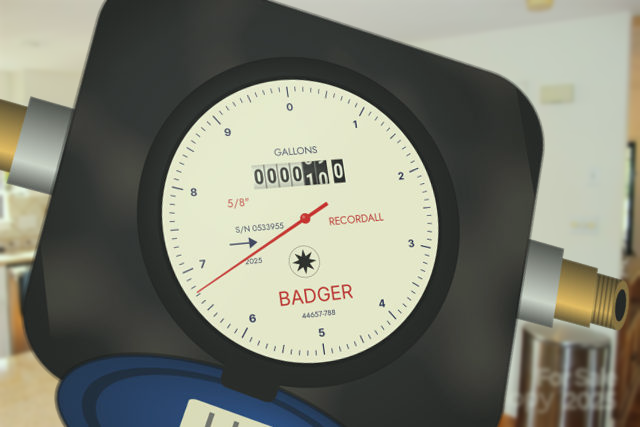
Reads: 96.7 (gal)
